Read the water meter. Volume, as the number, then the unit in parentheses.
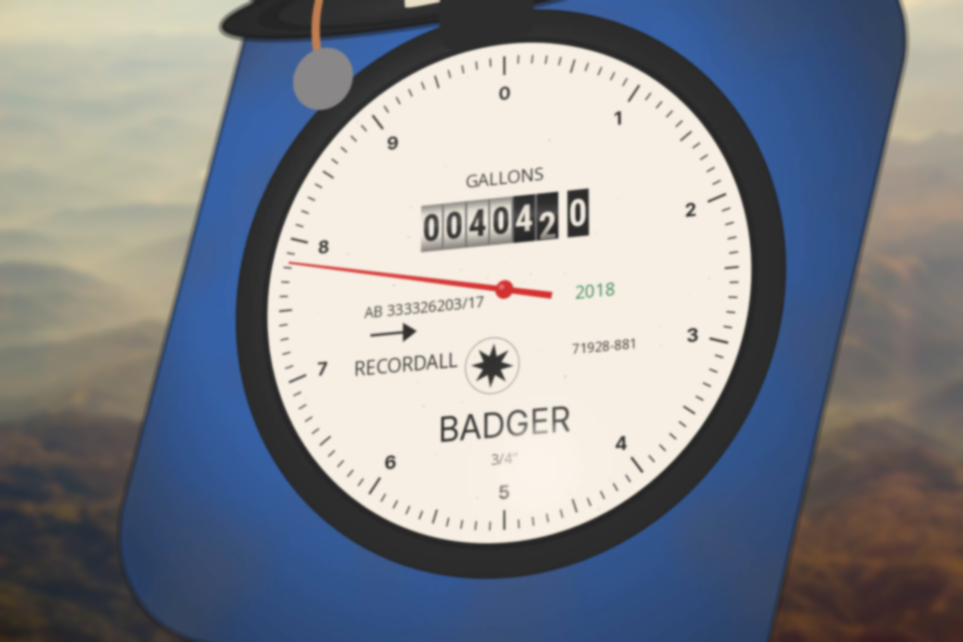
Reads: 40417.8 (gal)
